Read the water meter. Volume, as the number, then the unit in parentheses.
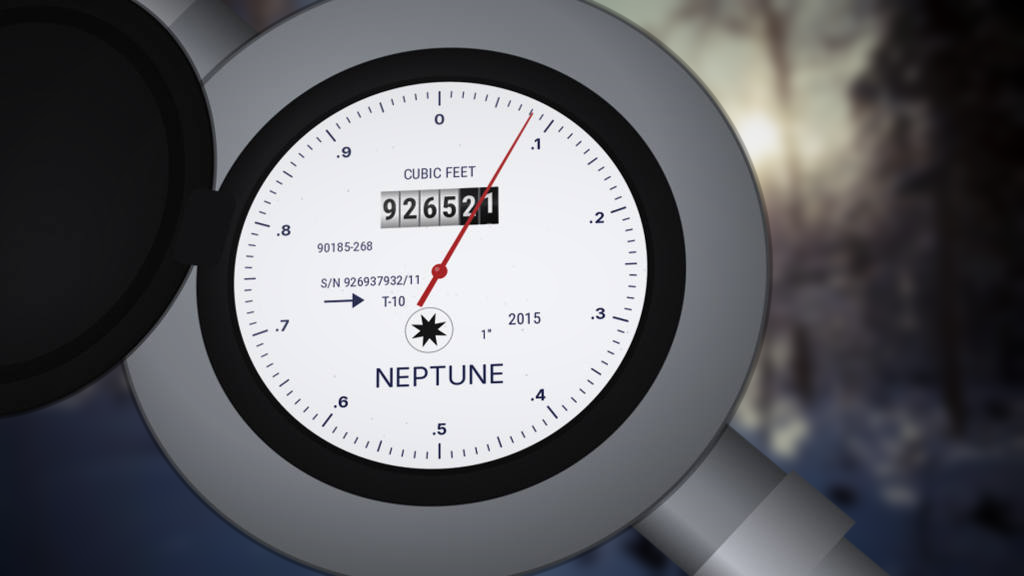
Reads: 926521.08 (ft³)
